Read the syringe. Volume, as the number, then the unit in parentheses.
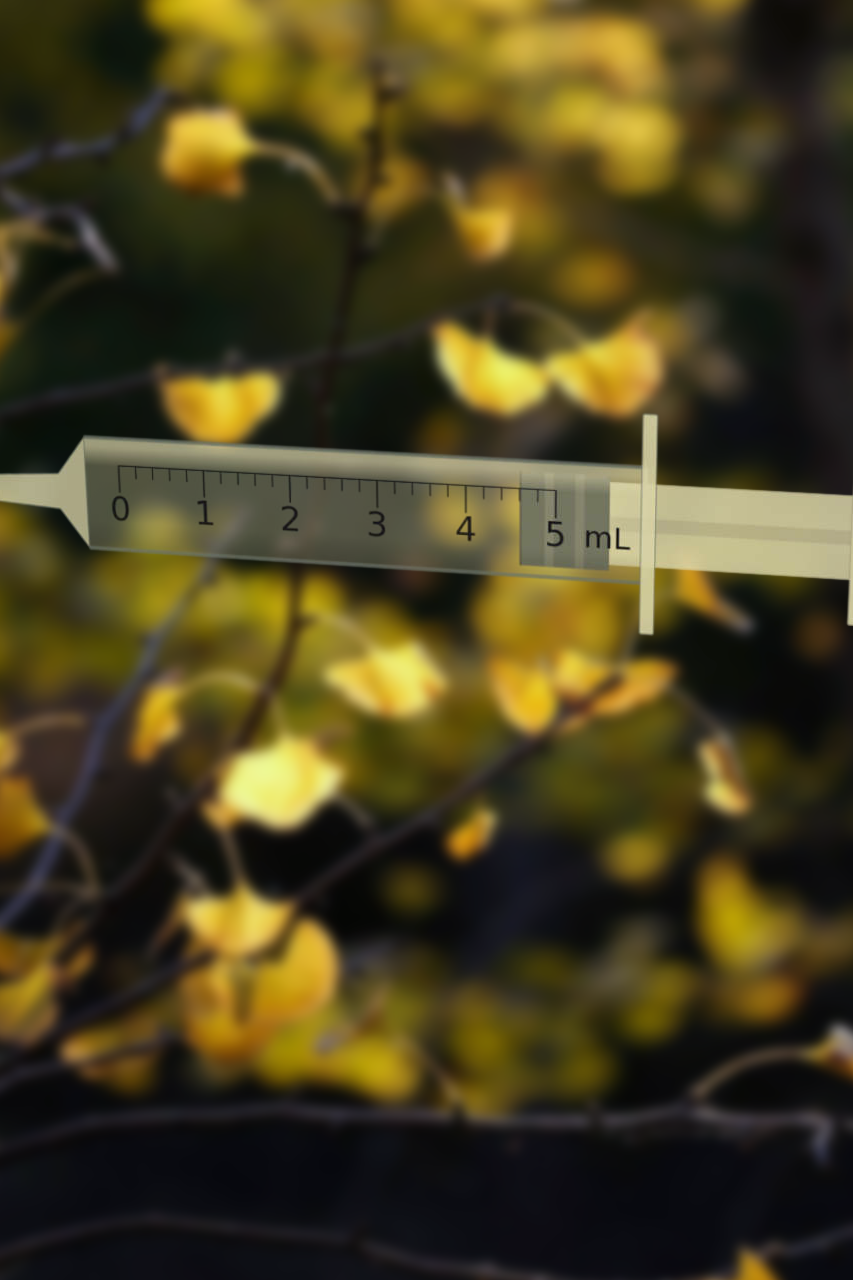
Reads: 4.6 (mL)
